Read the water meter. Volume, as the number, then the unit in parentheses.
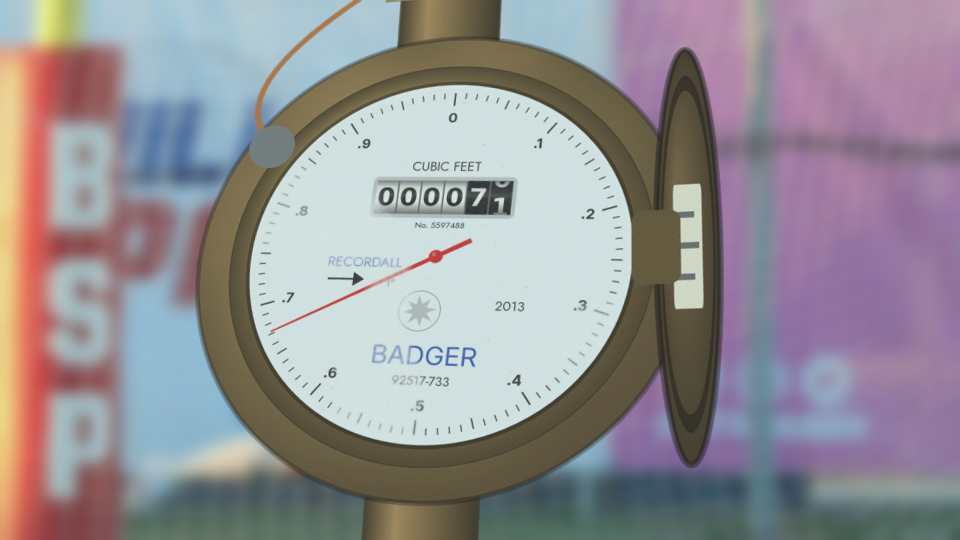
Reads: 70.67 (ft³)
